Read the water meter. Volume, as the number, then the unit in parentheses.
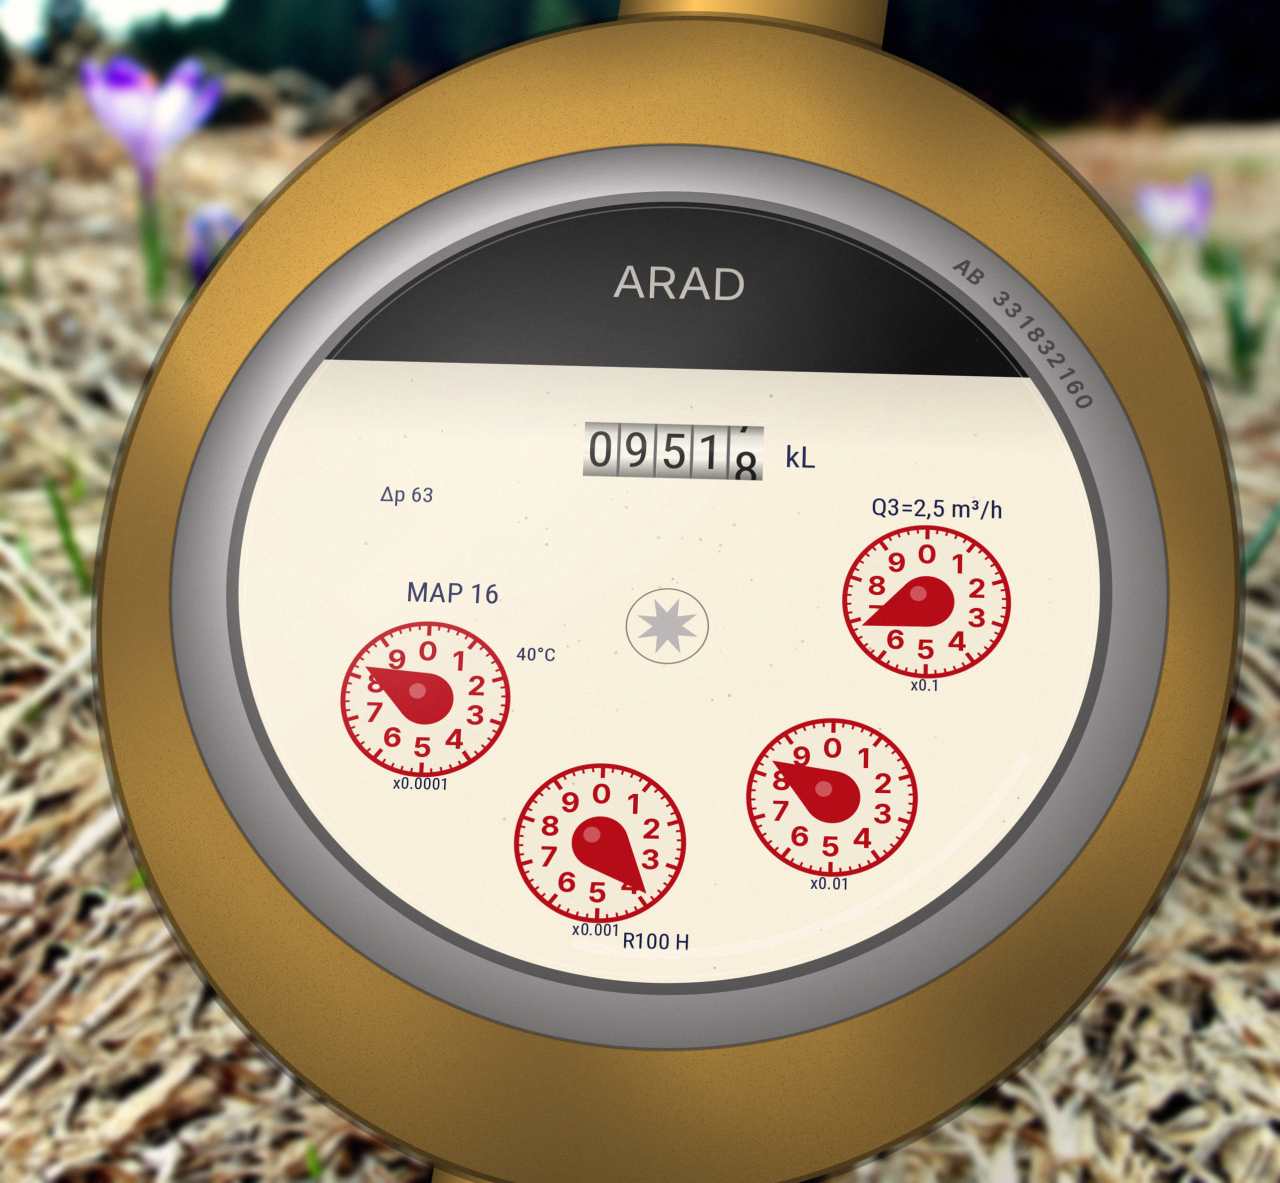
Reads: 9517.6838 (kL)
